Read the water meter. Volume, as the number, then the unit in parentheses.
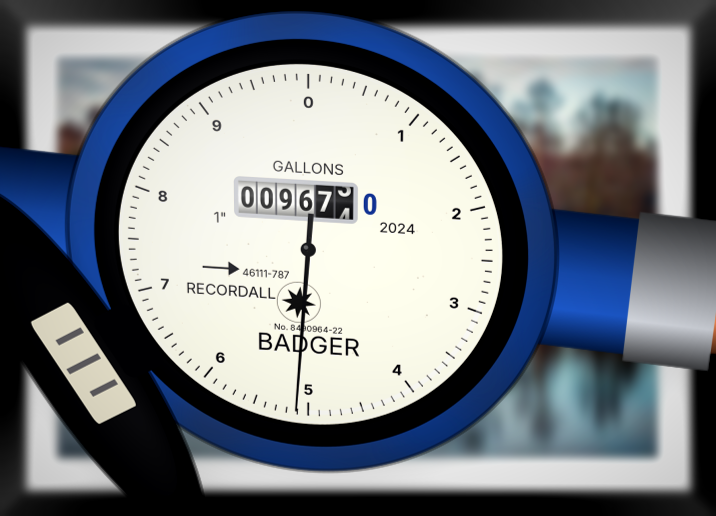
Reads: 96735.1 (gal)
